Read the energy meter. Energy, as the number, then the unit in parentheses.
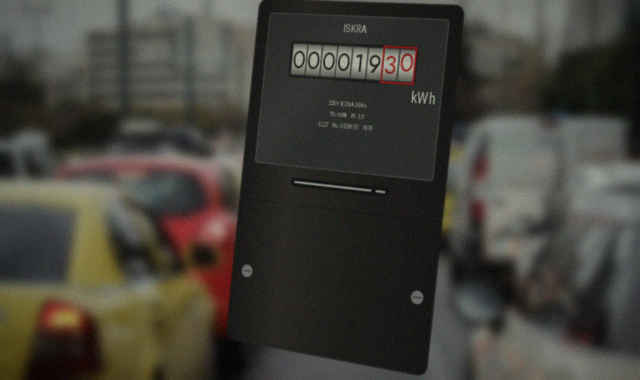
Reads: 19.30 (kWh)
